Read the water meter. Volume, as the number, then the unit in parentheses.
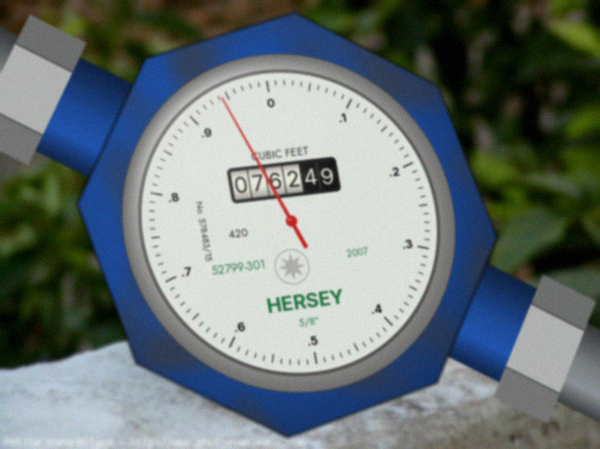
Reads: 76248.94 (ft³)
